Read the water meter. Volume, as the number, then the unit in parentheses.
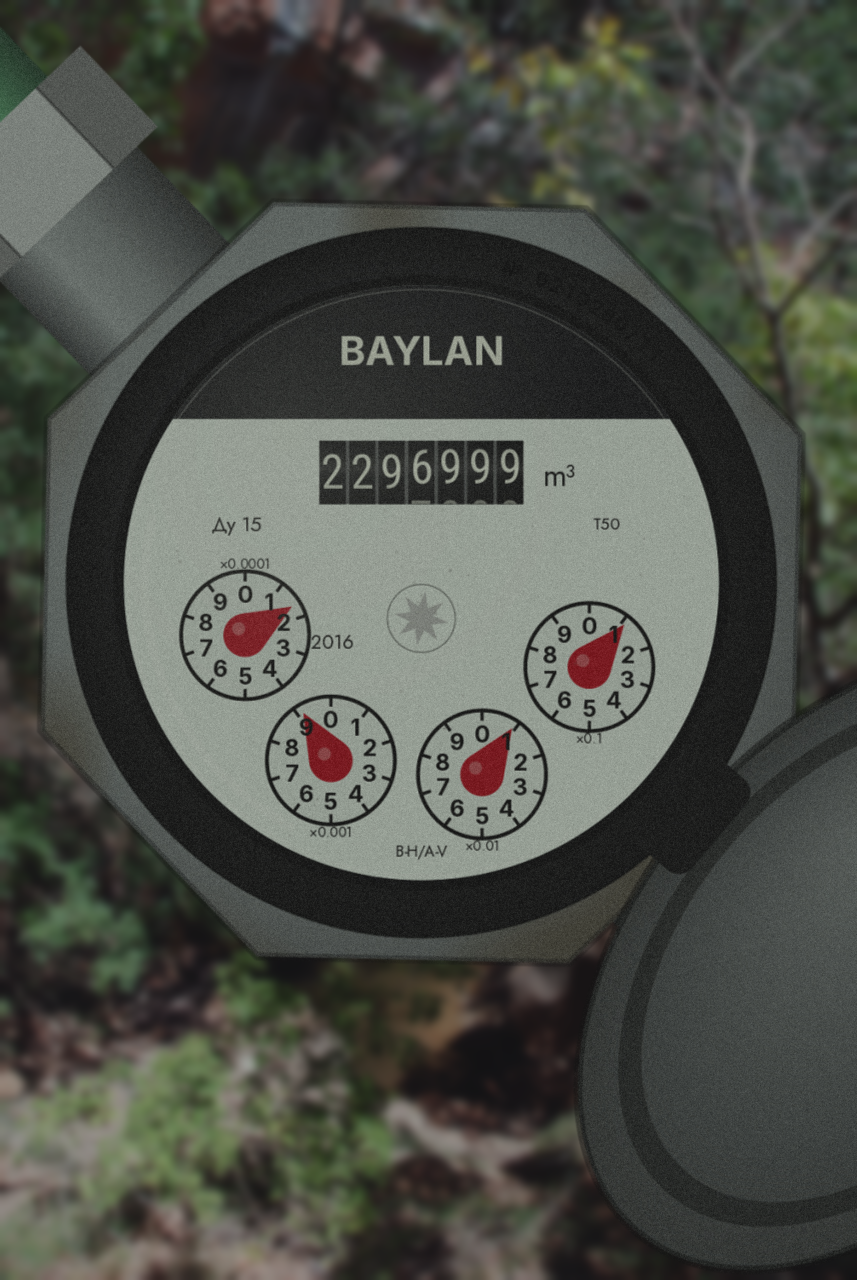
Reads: 2296999.1091 (m³)
